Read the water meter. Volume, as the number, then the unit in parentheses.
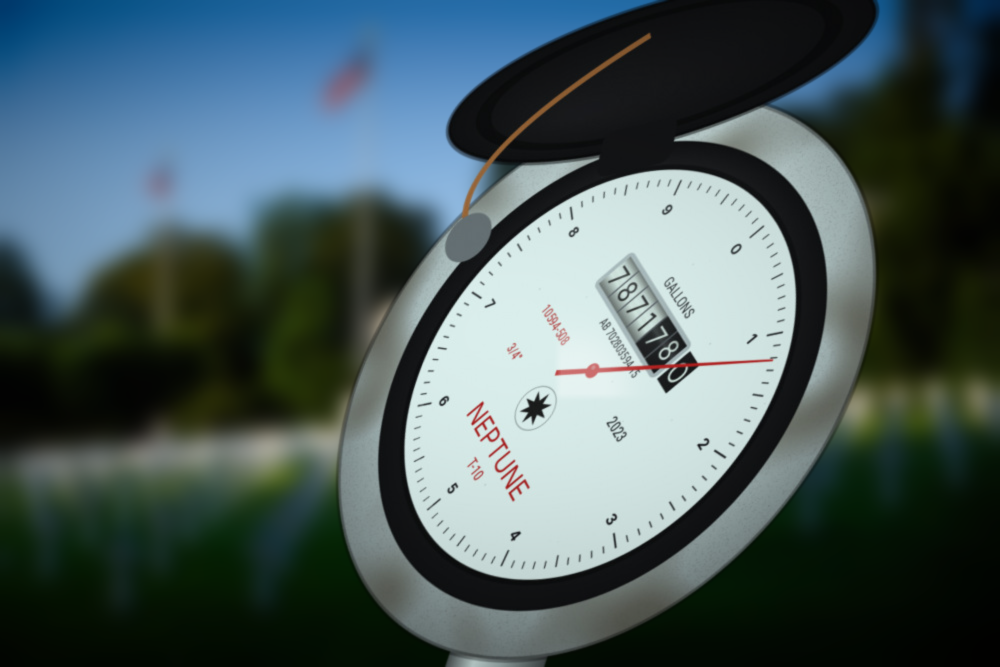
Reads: 7871781.2 (gal)
